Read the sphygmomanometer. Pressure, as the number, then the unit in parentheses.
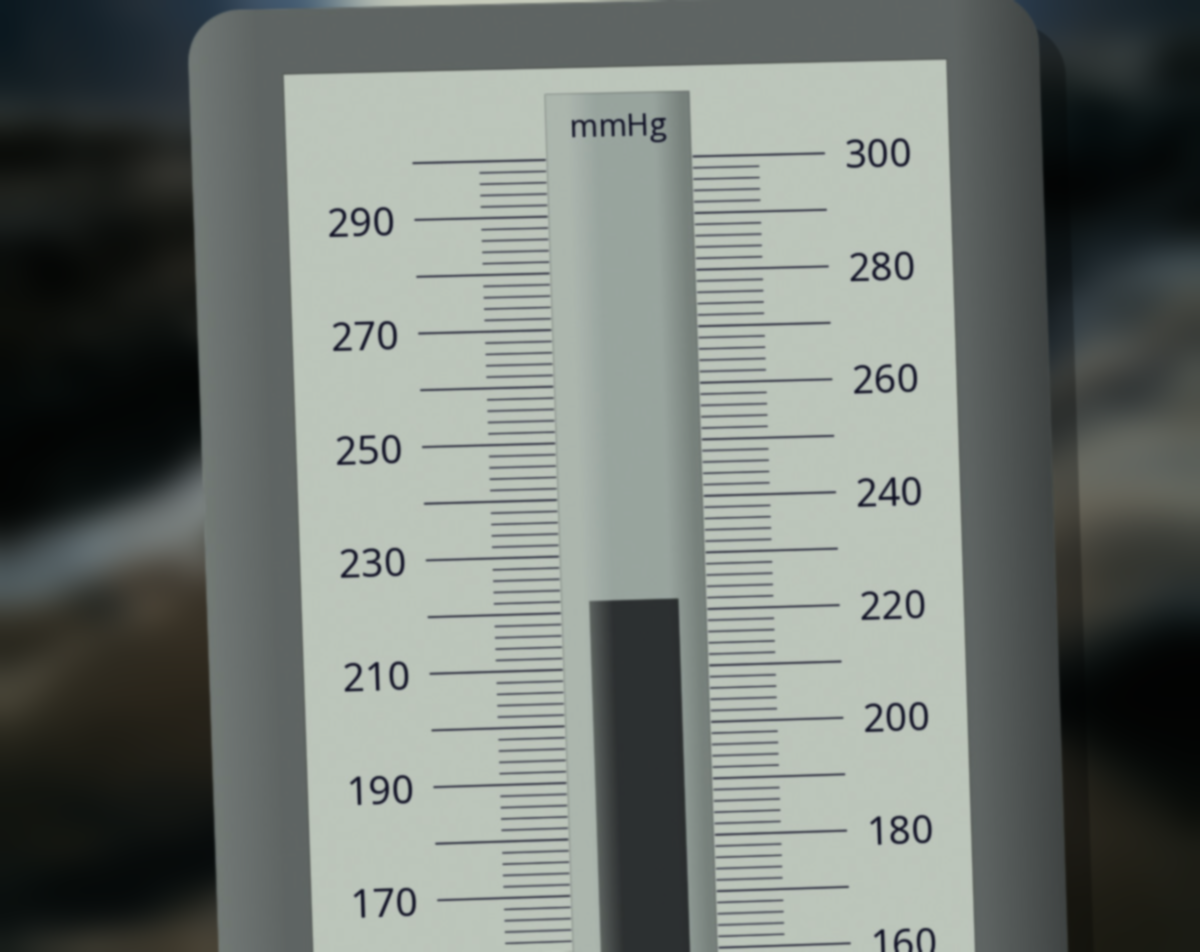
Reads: 222 (mmHg)
